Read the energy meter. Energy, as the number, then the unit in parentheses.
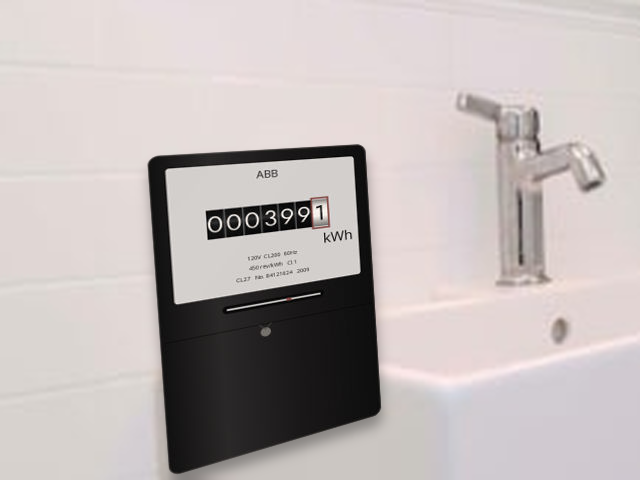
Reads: 399.1 (kWh)
